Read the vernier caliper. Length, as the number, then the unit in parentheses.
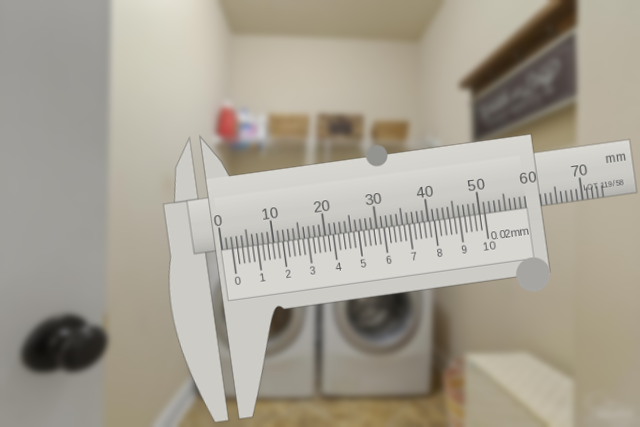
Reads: 2.0 (mm)
